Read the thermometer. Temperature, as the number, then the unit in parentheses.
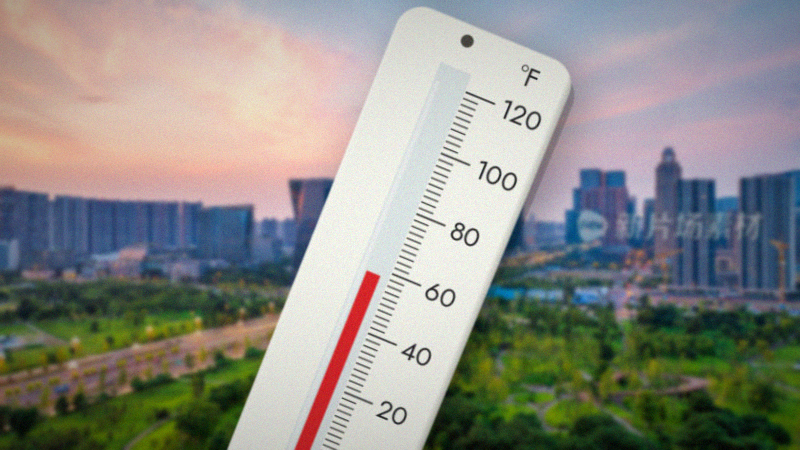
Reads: 58 (°F)
